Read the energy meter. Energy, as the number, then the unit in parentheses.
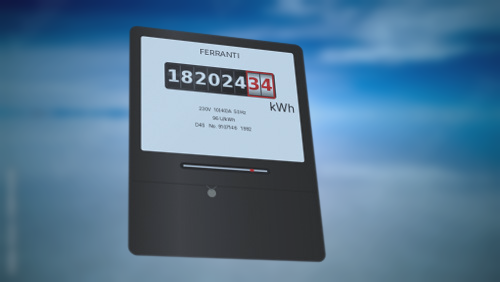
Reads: 182024.34 (kWh)
